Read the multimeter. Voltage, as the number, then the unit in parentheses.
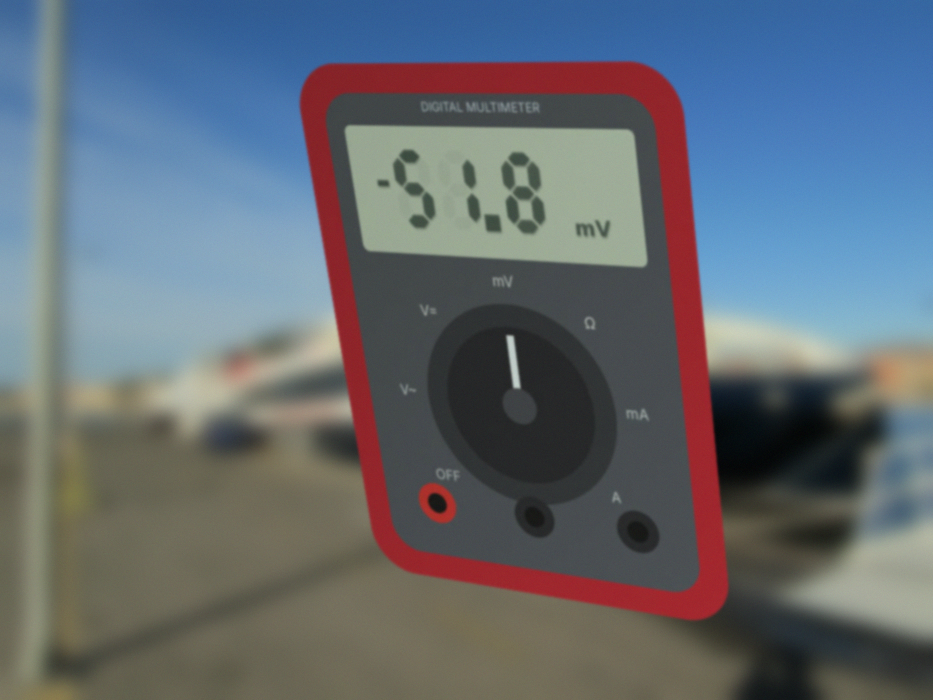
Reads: -51.8 (mV)
